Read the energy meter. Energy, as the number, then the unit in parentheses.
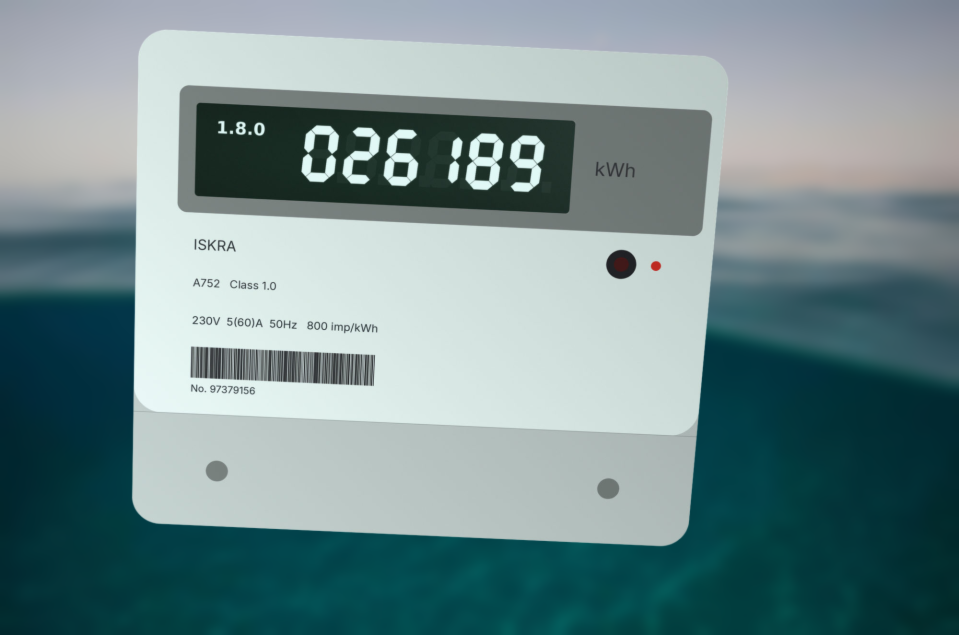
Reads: 26189 (kWh)
